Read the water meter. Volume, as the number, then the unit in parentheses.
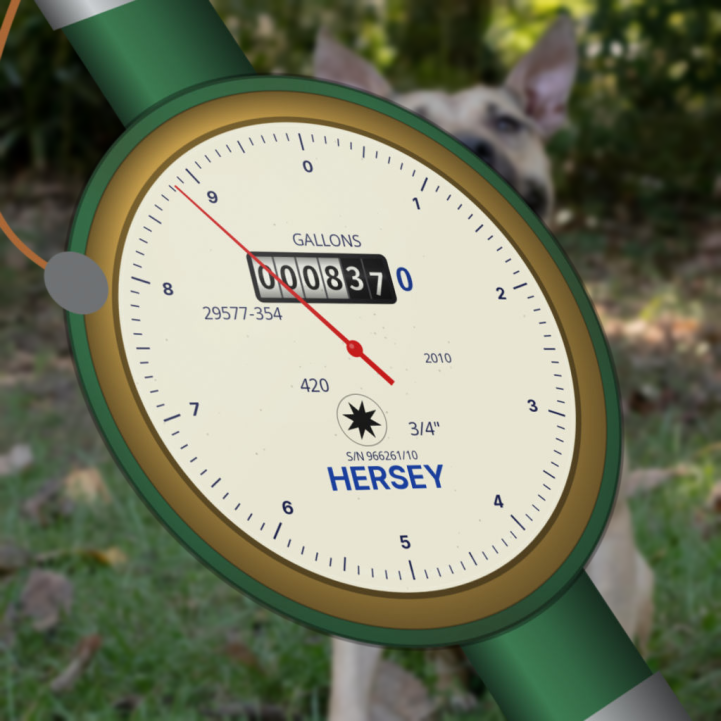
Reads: 8368.8 (gal)
